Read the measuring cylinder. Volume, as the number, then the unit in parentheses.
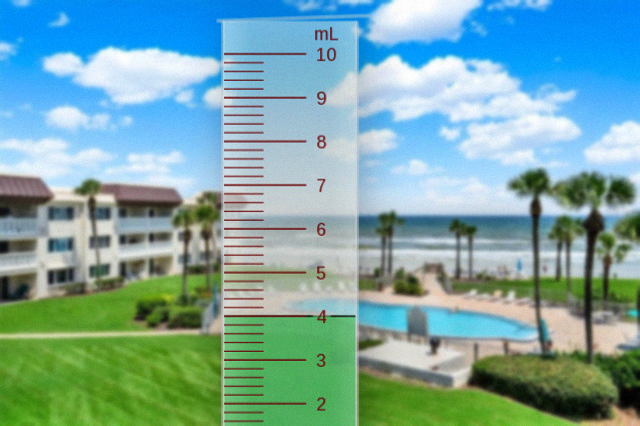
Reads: 4 (mL)
